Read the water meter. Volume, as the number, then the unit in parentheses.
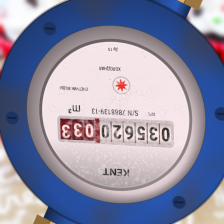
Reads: 35620.033 (m³)
